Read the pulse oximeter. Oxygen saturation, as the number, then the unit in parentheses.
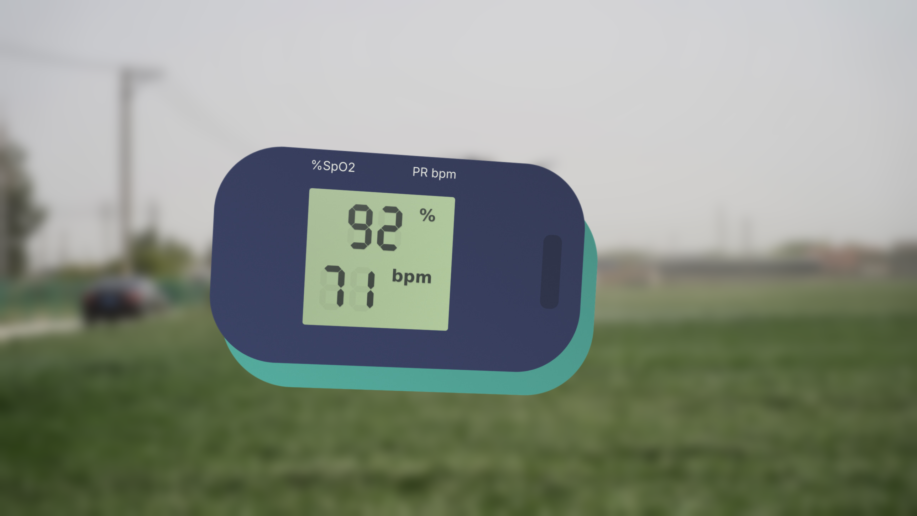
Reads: 92 (%)
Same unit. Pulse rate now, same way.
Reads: 71 (bpm)
